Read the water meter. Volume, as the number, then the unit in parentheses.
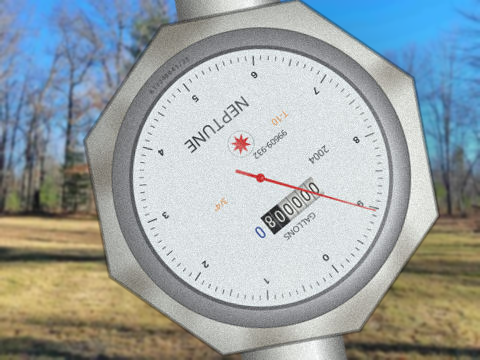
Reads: 79.0 (gal)
